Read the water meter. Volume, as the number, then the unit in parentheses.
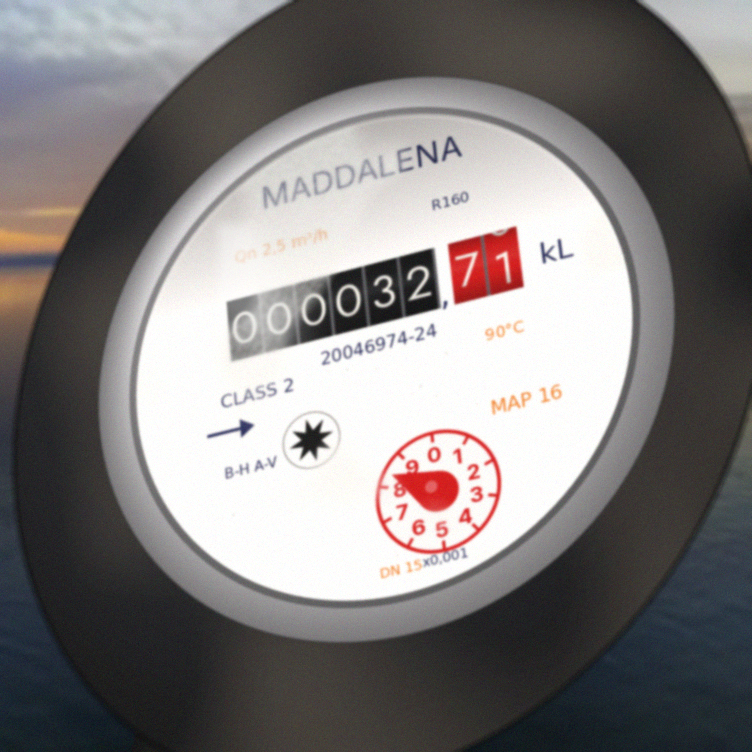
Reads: 32.708 (kL)
